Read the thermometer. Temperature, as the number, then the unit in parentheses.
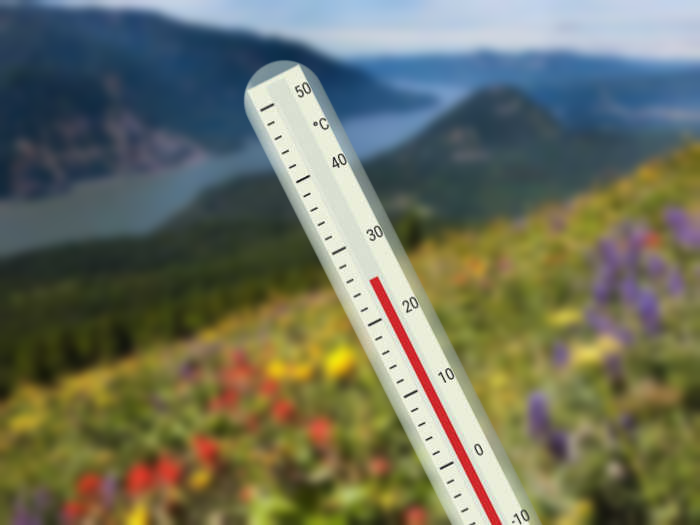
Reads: 25 (°C)
